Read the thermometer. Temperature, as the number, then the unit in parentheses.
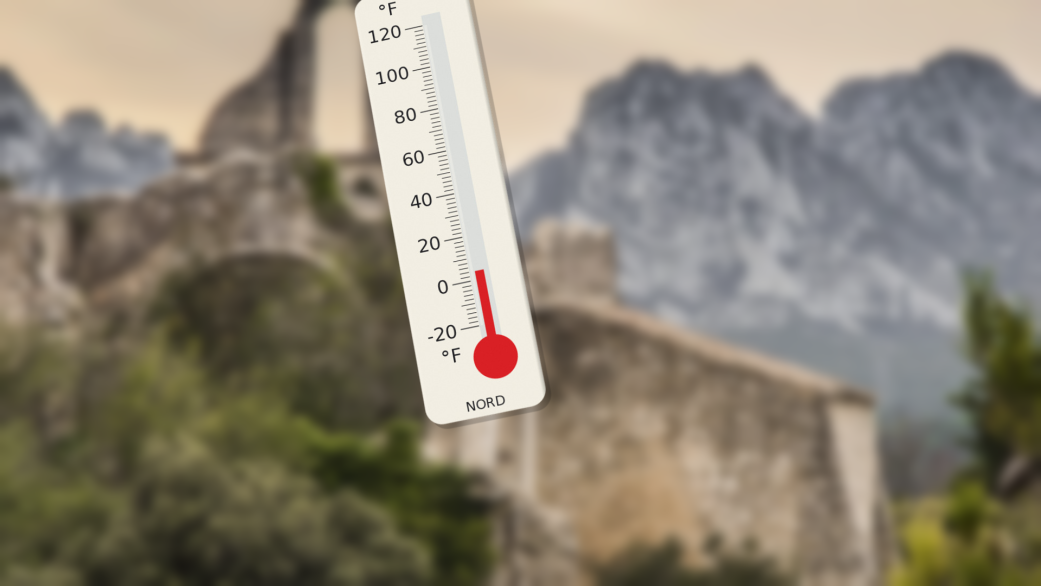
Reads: 4 (°F)
